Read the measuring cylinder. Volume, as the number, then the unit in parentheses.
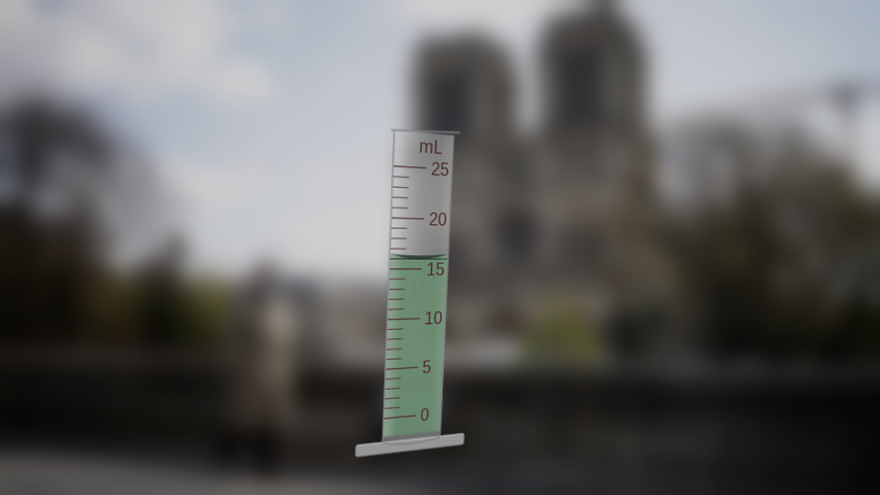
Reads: 16 (mL)
